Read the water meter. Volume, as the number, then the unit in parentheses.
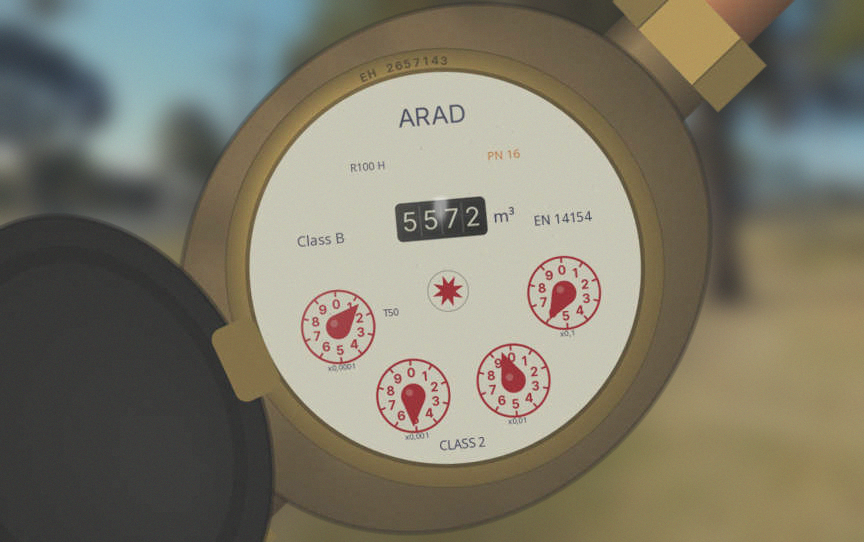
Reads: 5572.5951 (m³)
